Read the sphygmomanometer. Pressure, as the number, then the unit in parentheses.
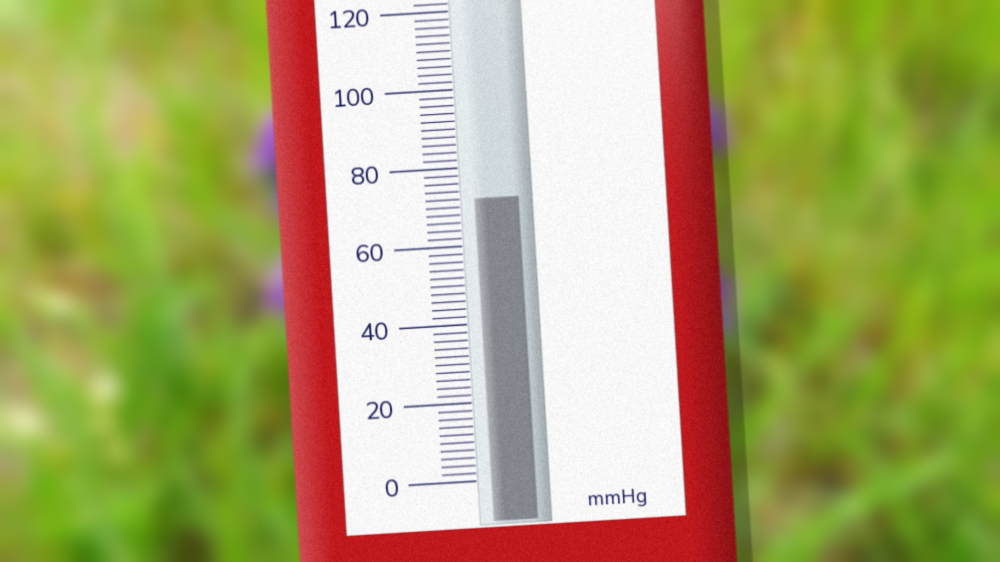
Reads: 72 (mmHg)
